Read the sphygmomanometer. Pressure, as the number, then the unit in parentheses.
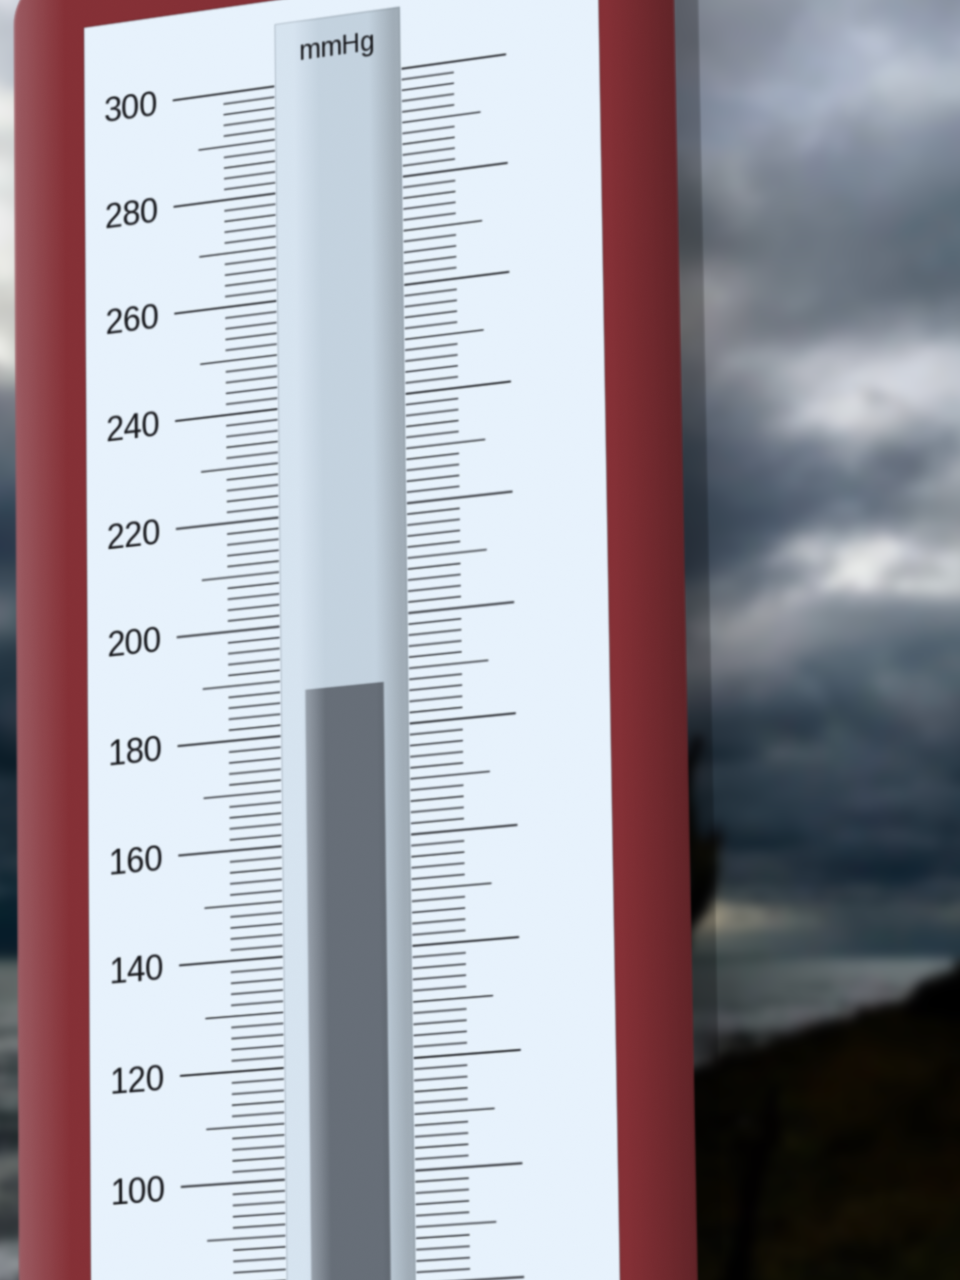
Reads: 188 (mmHg)
